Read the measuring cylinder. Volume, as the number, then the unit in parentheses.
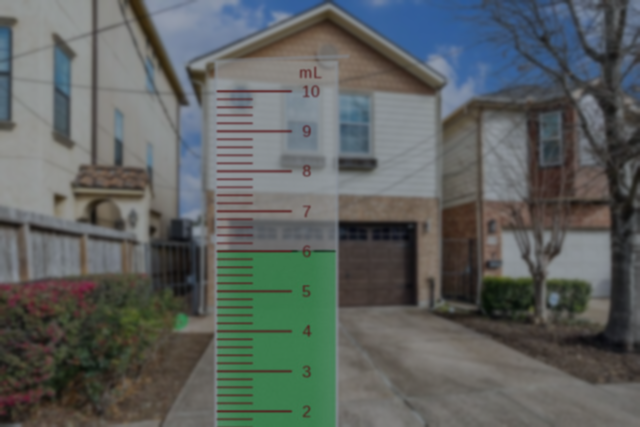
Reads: 6 (mL)
